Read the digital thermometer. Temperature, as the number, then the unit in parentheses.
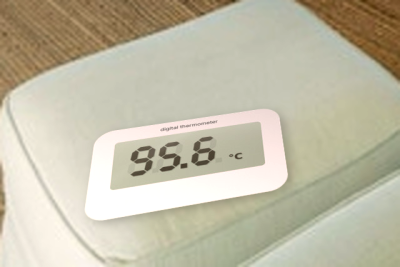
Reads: 95.6 (°C)
